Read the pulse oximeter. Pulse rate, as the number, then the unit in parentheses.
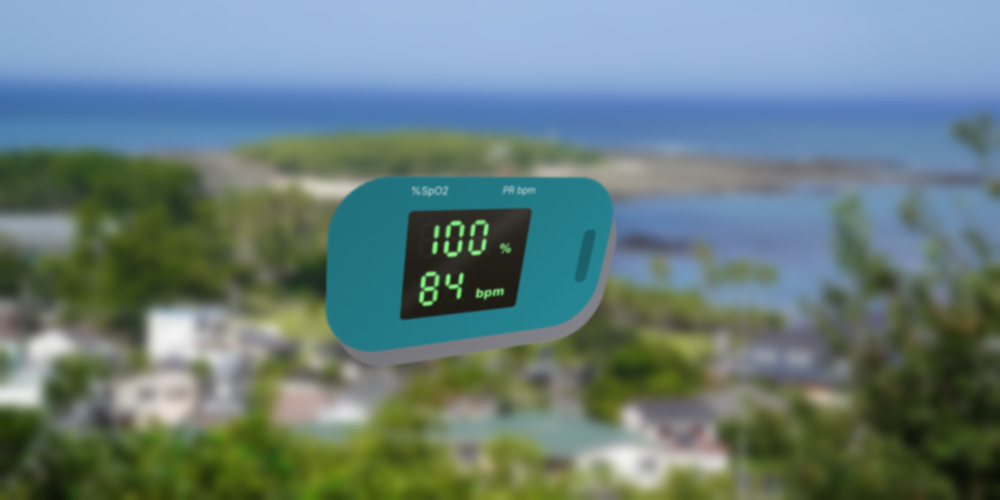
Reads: 84 (bpm)
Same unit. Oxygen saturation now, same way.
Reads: 100 (%)
